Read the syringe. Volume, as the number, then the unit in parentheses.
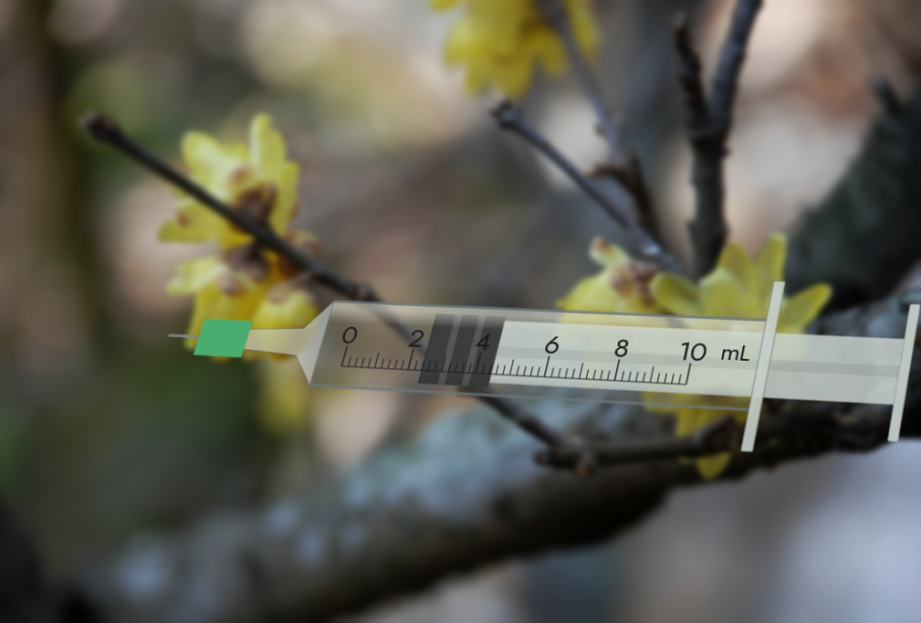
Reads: 2.4 (mL)
